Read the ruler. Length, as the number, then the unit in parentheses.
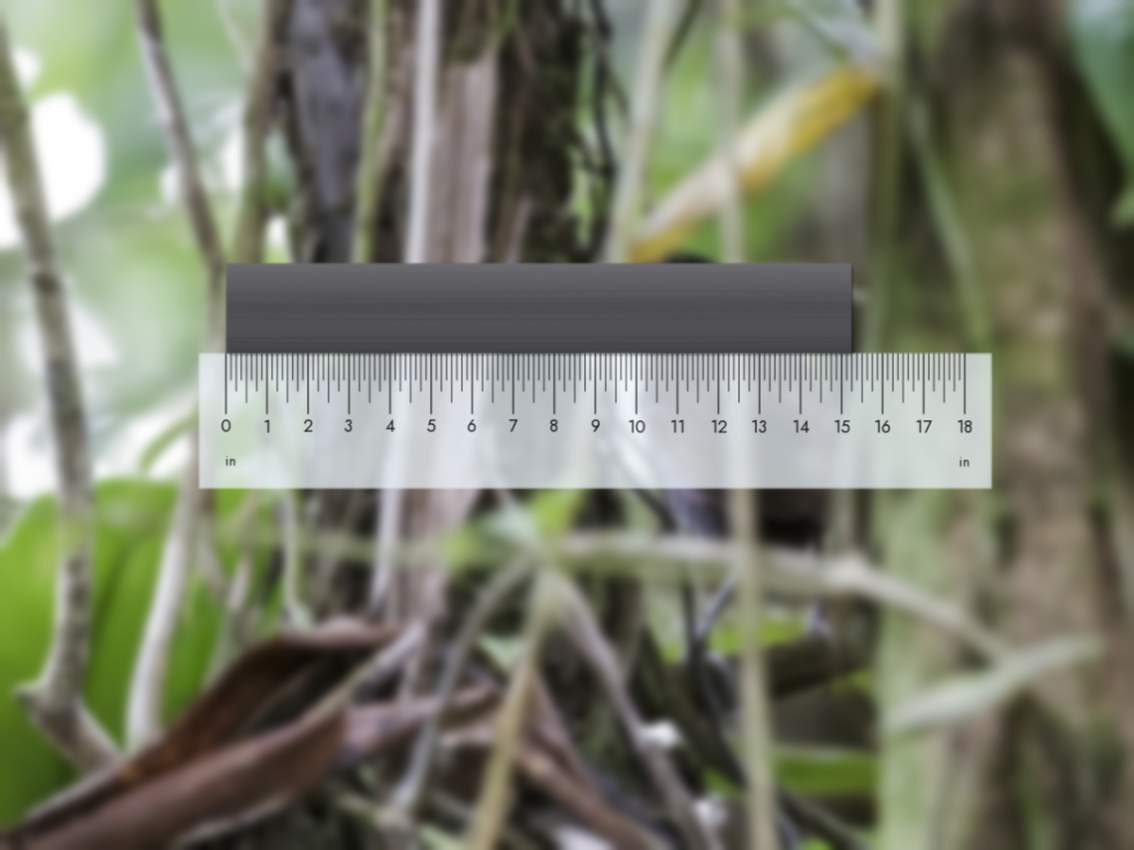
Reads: 15.25 (in)
